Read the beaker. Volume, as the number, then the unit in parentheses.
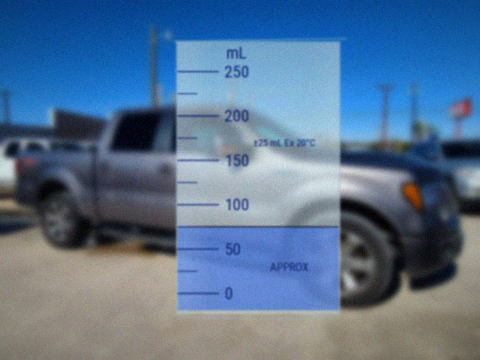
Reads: 75 (mL)
